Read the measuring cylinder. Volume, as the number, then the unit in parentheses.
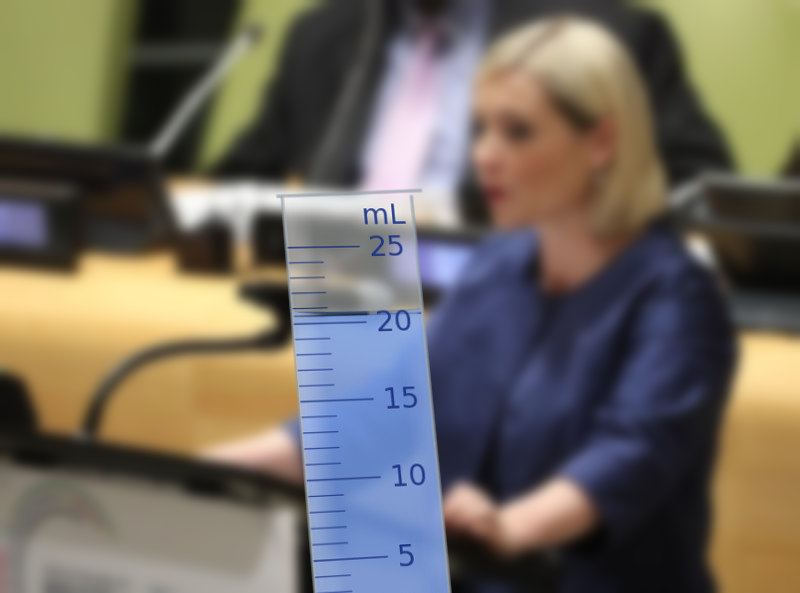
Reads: 20.5 (mL)
